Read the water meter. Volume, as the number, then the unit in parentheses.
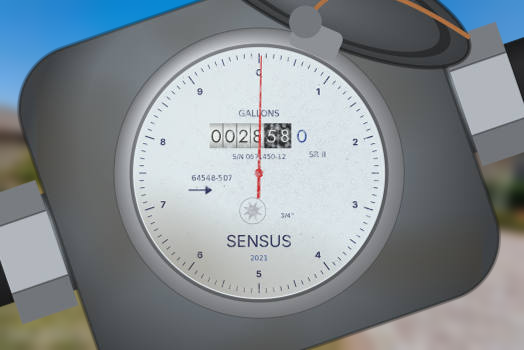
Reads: 28580.0 (gal)
